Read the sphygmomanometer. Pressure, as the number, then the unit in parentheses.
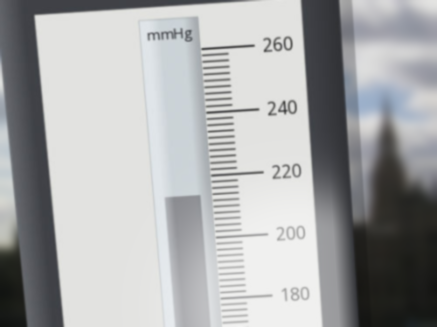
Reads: 214 (mmHg)
